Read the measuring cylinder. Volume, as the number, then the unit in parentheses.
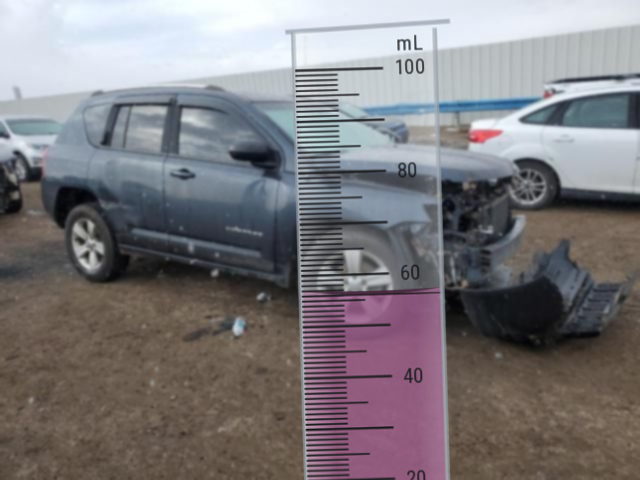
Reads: 56 (mL)
